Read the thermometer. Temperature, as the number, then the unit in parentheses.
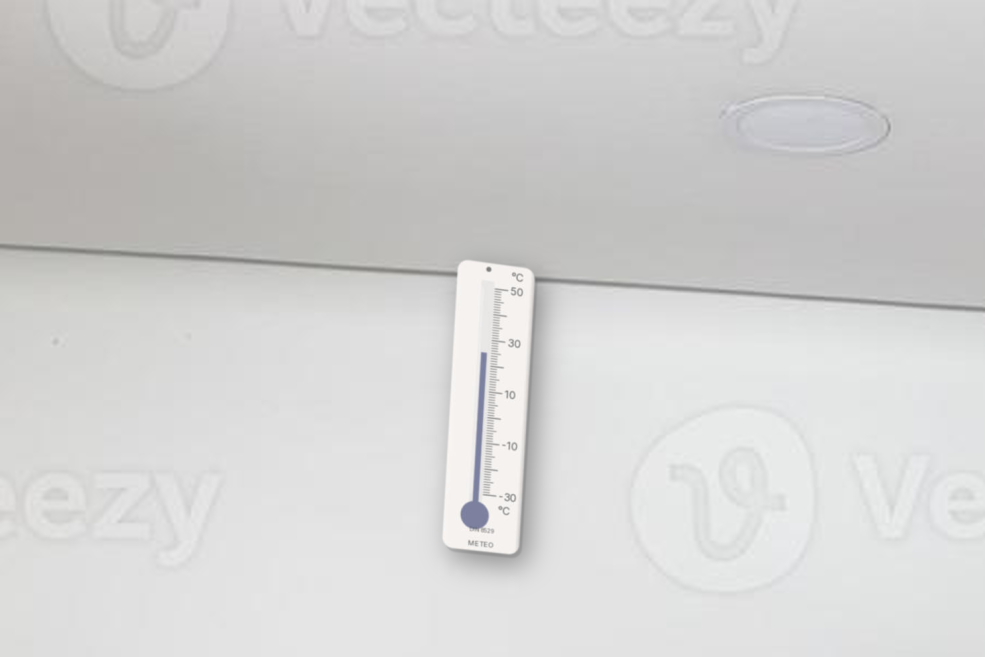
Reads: 25 (°C)
